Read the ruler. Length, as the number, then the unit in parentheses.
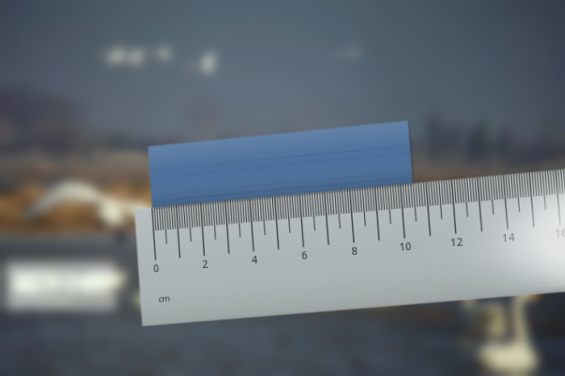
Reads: 10.5 (cm)
